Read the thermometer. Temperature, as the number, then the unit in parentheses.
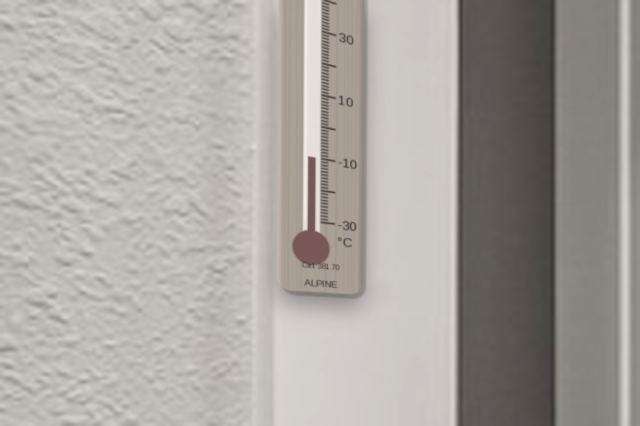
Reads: -10 (°C)
